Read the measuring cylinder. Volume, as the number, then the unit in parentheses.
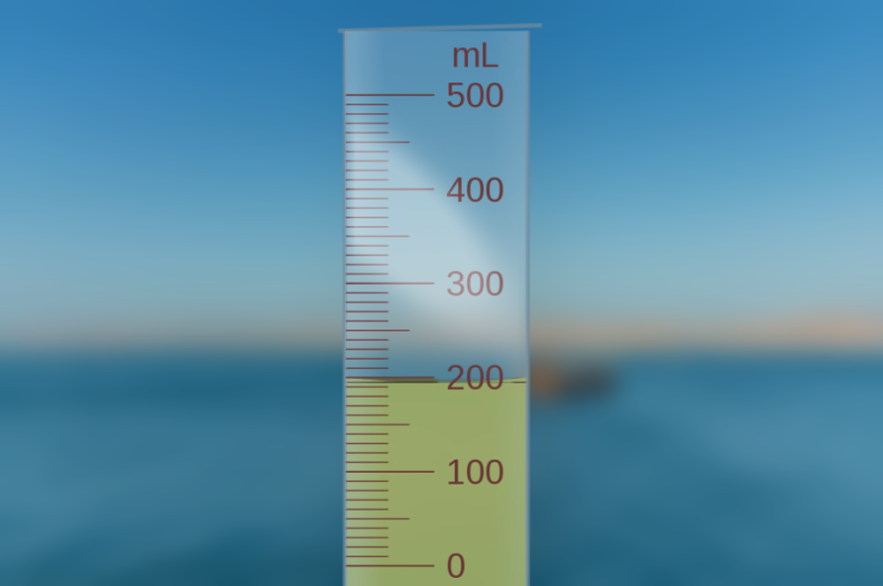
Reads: 195 (mL)
